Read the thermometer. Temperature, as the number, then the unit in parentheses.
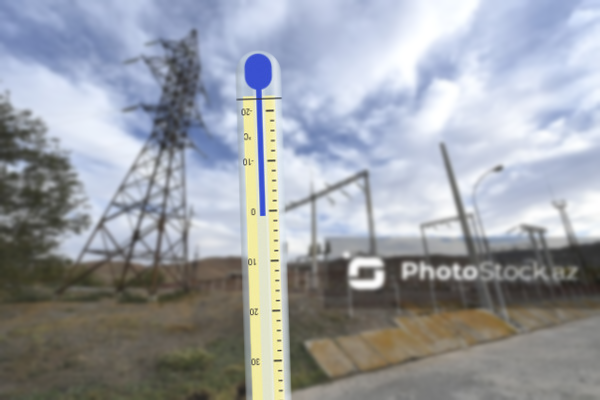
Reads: 1 (°C)
